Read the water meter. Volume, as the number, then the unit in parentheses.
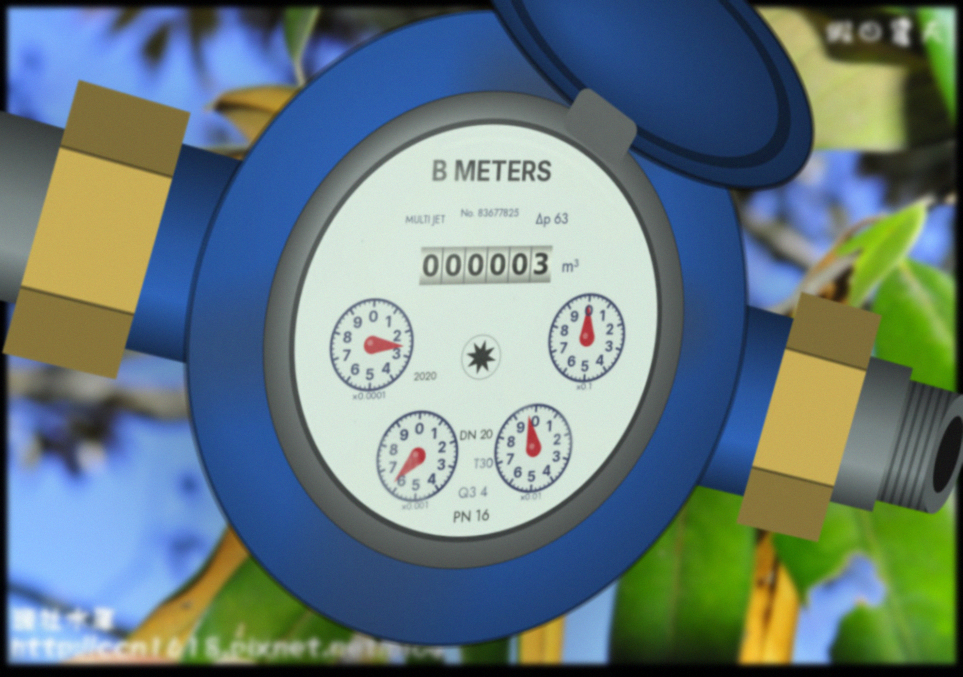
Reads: 2.9962 (m³)
